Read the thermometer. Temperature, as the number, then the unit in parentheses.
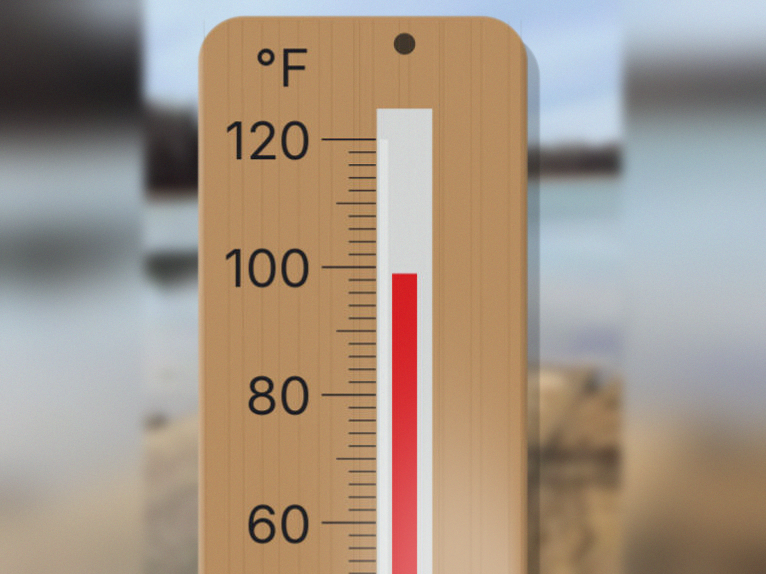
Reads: 99 (°F)
